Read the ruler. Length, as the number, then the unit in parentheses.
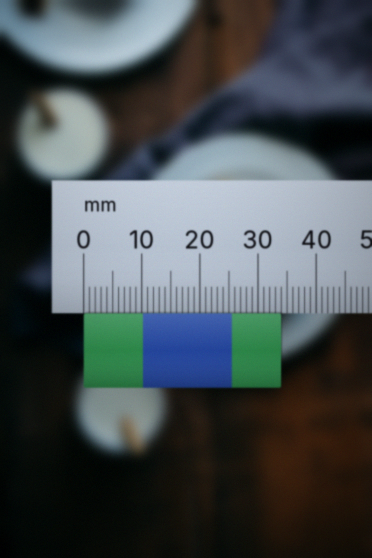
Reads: 34 (mm)
